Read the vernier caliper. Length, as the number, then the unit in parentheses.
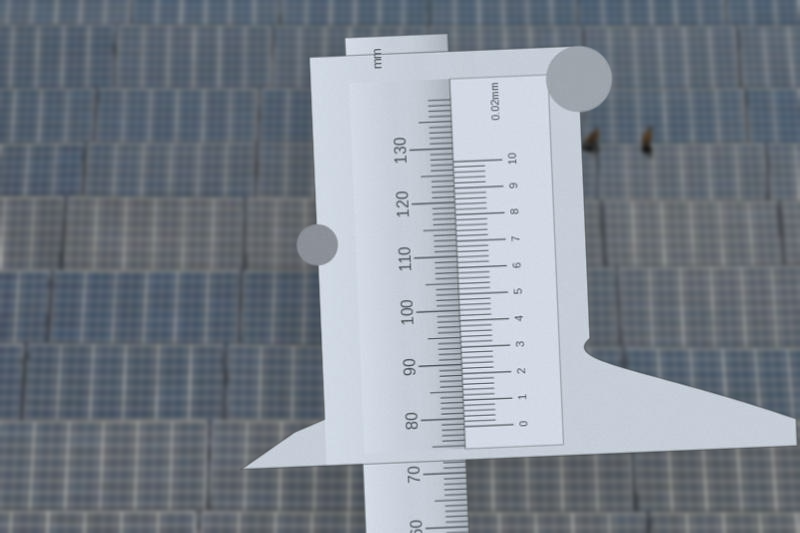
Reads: 78.5 (mm)
